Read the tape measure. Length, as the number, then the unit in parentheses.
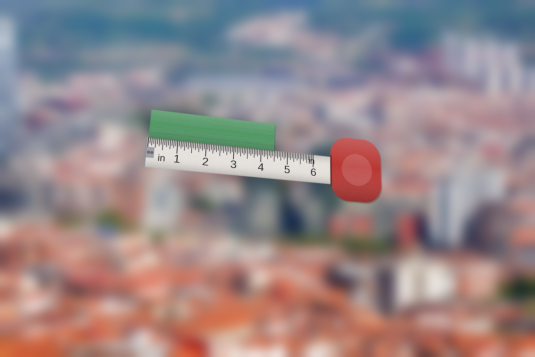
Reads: 4.5 (in)
